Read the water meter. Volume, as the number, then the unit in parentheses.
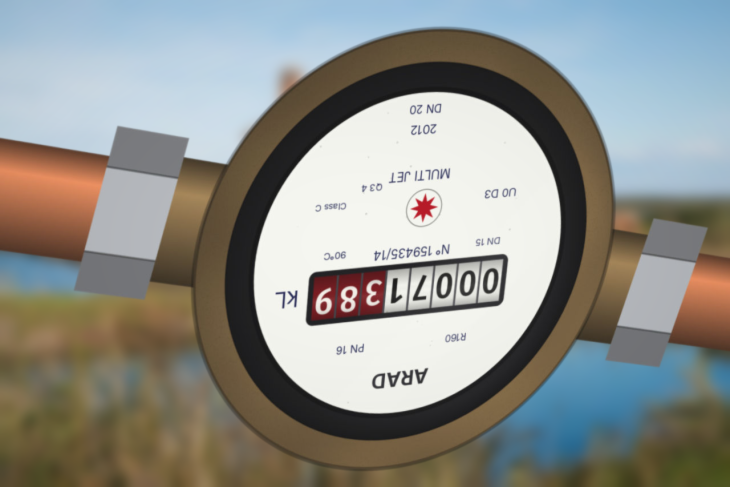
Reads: 71.389 (kL)
